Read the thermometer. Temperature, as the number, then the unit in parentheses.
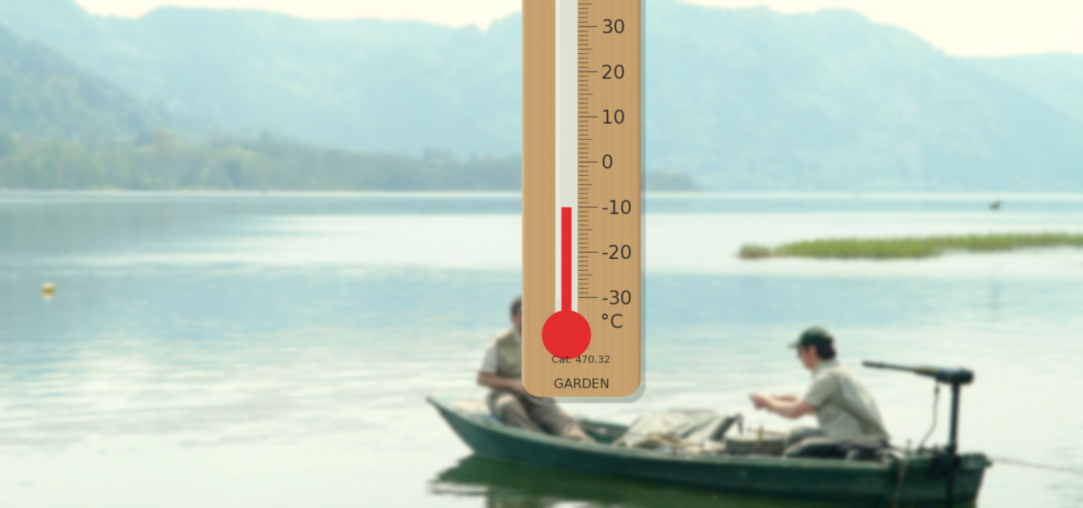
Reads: -10 (°C)
